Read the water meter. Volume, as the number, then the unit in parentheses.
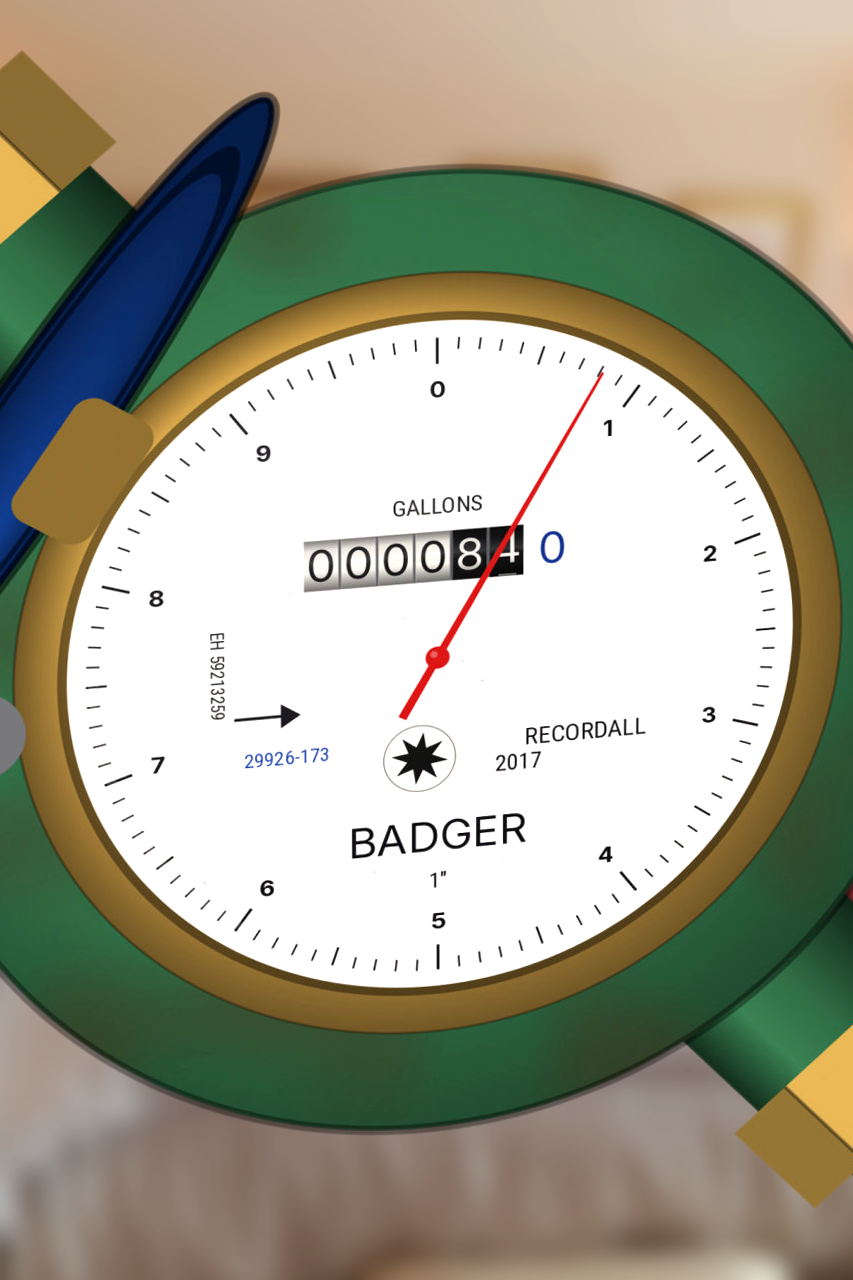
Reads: 840.8 (gal)
